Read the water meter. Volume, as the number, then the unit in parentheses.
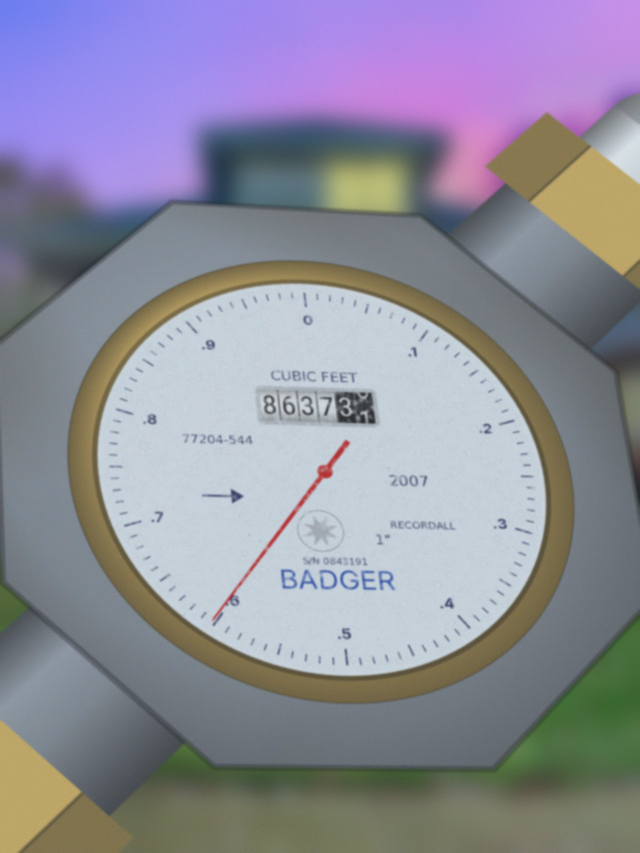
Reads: 863730.60 (ft³)
